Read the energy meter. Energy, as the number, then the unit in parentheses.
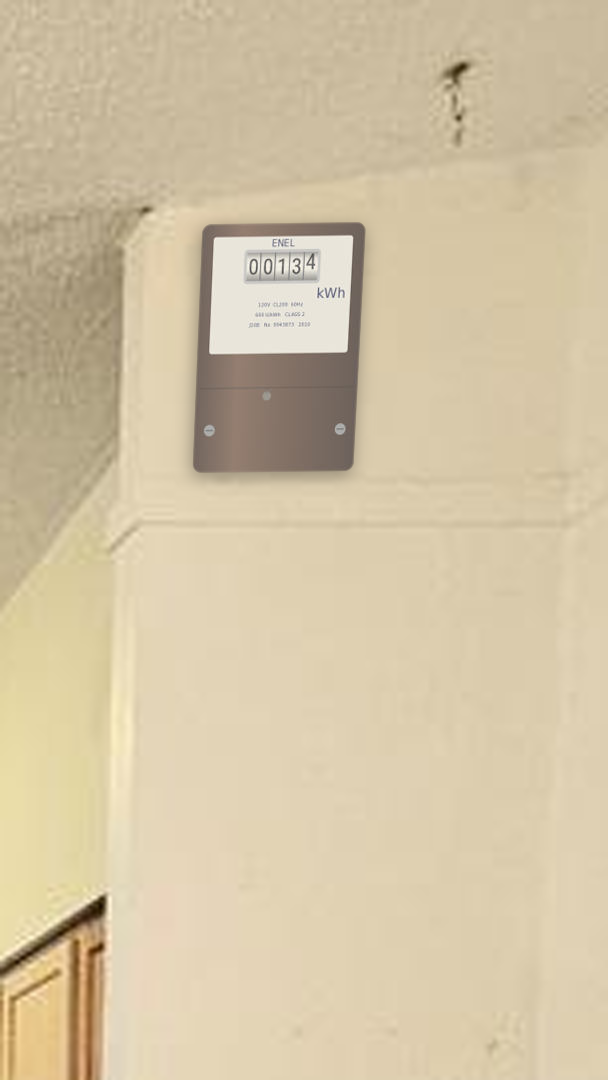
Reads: 134 (kWh)
